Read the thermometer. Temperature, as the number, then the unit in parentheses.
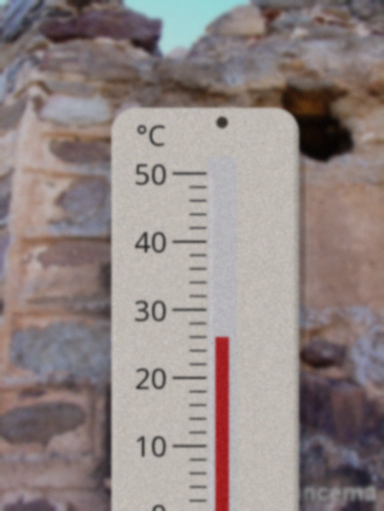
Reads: 26 (°C)
